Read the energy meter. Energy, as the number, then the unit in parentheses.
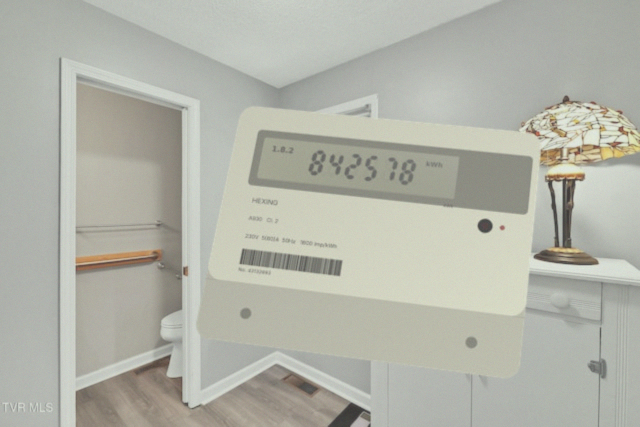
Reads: 842578 (kWh)
